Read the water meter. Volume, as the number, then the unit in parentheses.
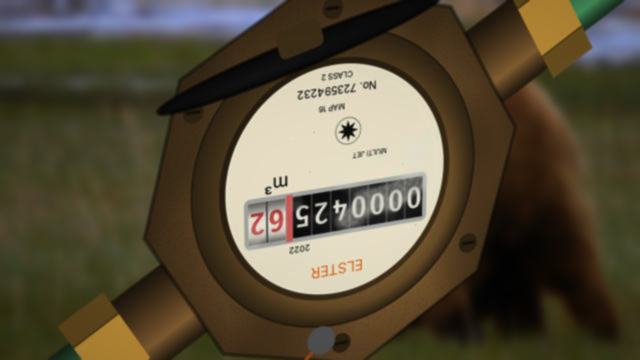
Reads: 425.62 (m³)
